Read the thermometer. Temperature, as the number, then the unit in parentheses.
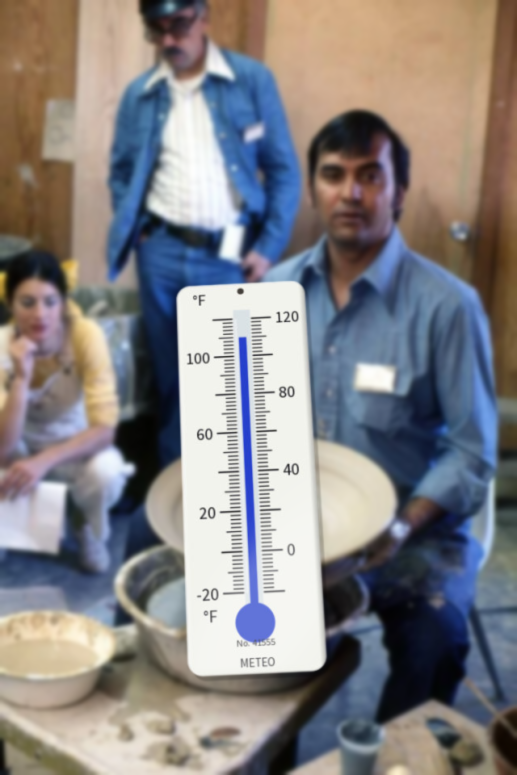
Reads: 110 (°F)
